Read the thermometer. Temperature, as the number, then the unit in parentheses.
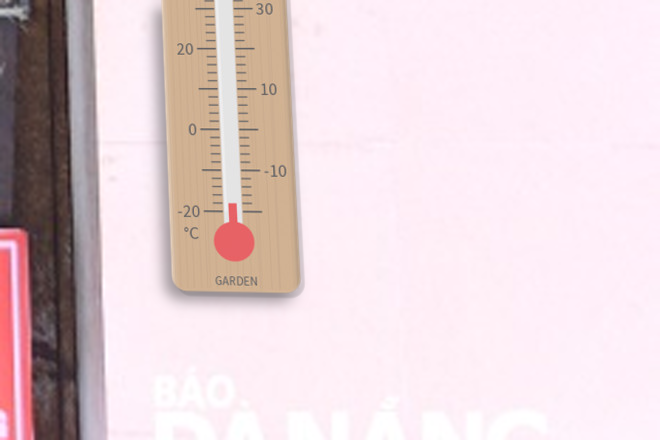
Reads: -18 (°C)
